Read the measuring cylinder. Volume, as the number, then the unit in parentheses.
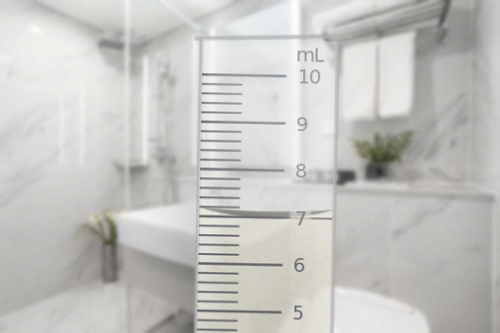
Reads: 7 (mL)
